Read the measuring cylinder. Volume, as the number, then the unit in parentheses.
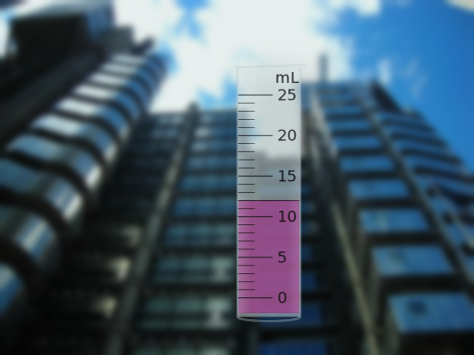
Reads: 12 (mL)
